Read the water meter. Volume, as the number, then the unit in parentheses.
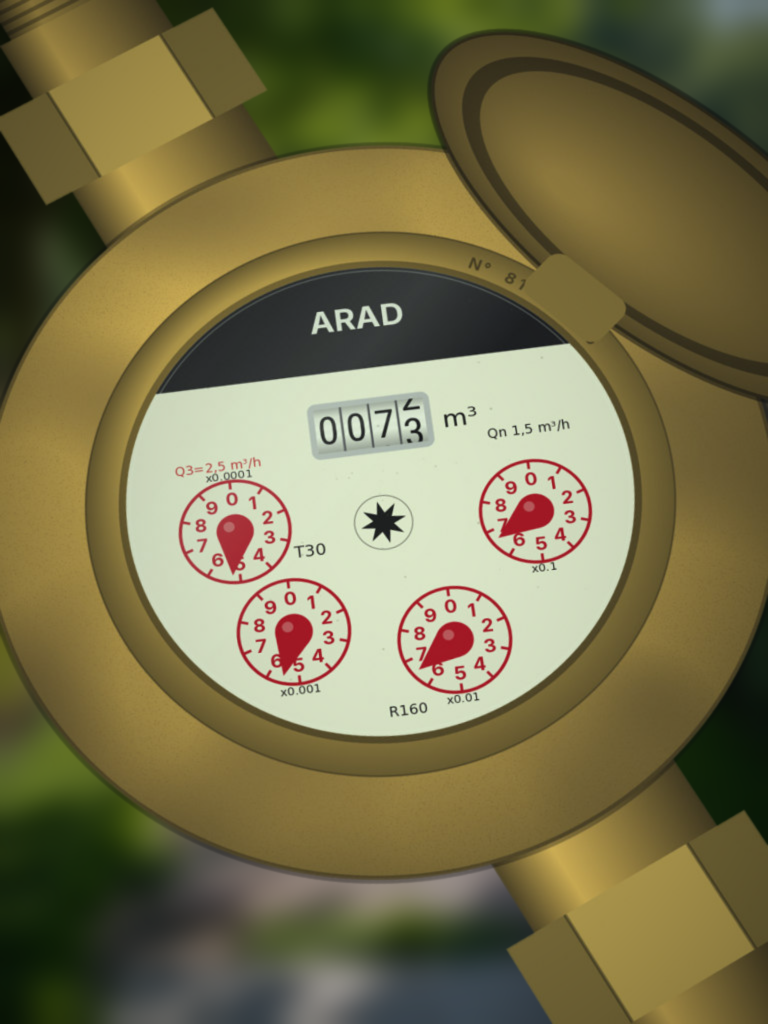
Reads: 72.6655 (m³)
